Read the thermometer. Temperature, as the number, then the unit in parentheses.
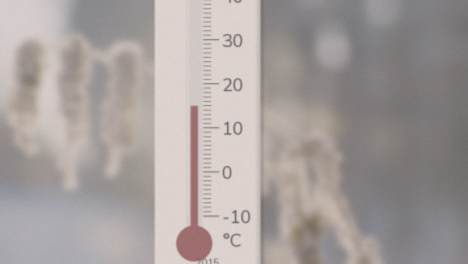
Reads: 15 (°C)
